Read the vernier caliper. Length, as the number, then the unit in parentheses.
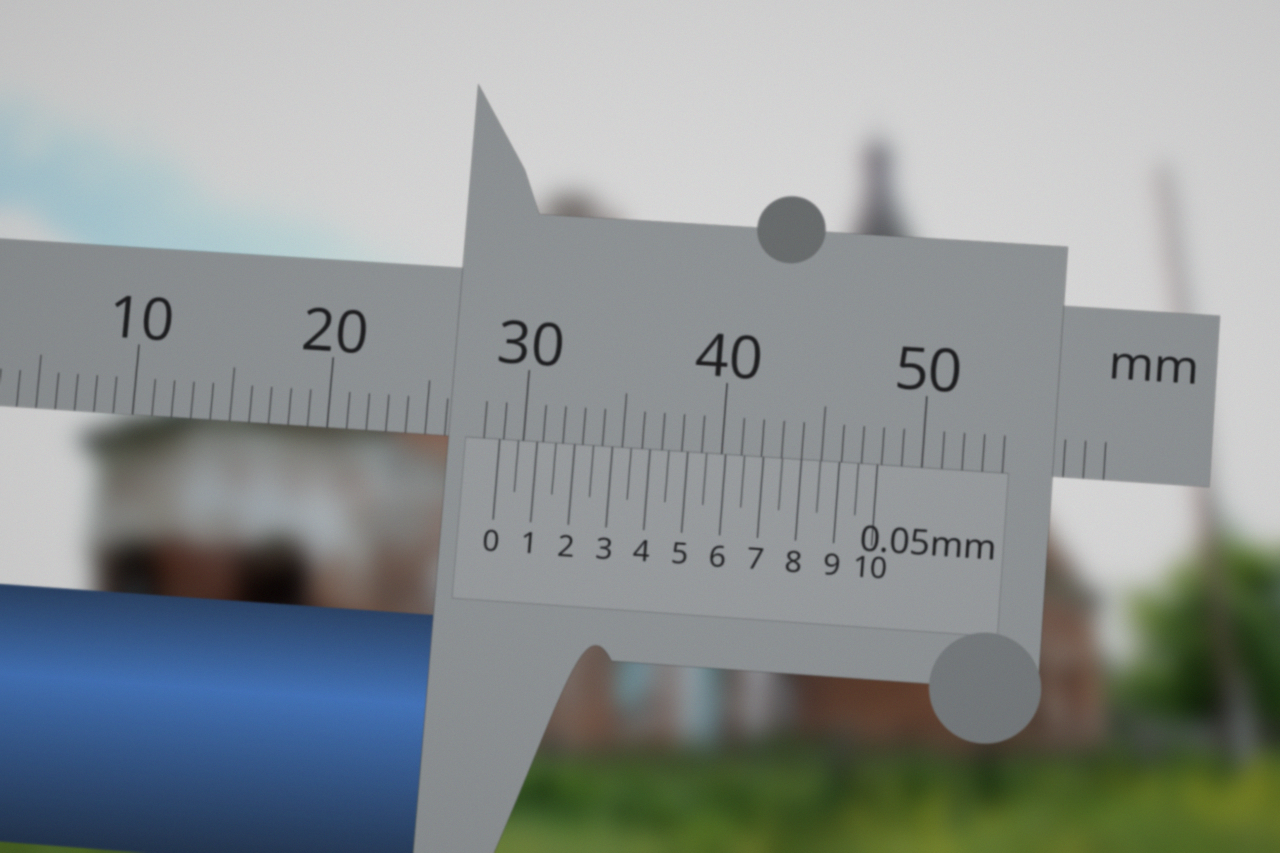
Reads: 28.8 (mm)
